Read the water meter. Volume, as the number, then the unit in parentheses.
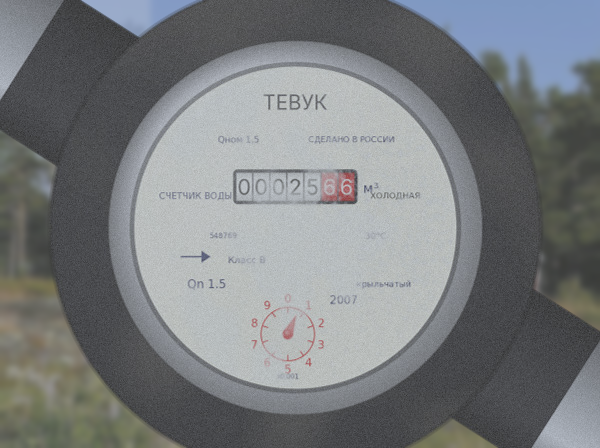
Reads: 25.660 (m³)
